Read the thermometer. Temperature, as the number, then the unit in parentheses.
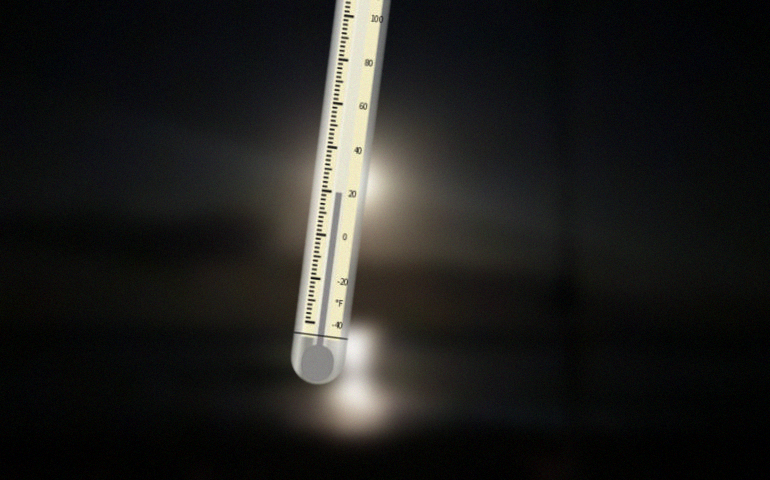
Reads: 20 (°F)
